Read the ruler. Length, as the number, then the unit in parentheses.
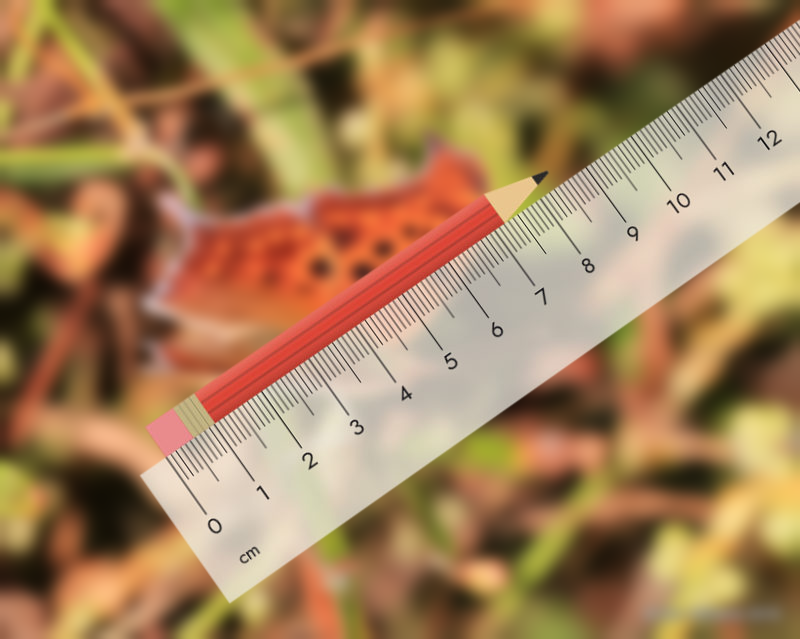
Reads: 8.4 (cm)
